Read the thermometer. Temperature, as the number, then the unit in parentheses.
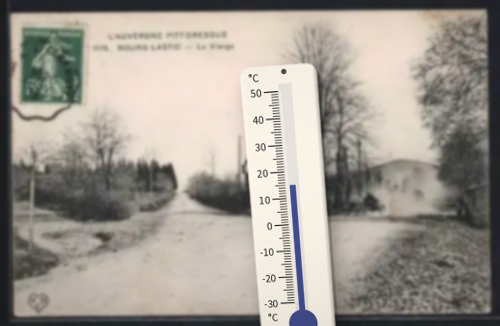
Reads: 15 (°C)
